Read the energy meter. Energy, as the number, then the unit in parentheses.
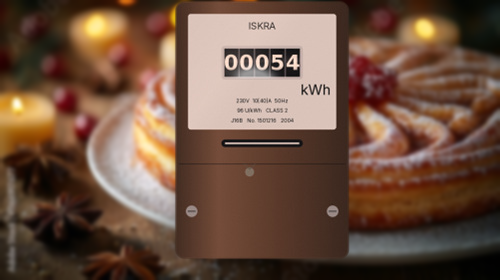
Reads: 54 (kWh)
